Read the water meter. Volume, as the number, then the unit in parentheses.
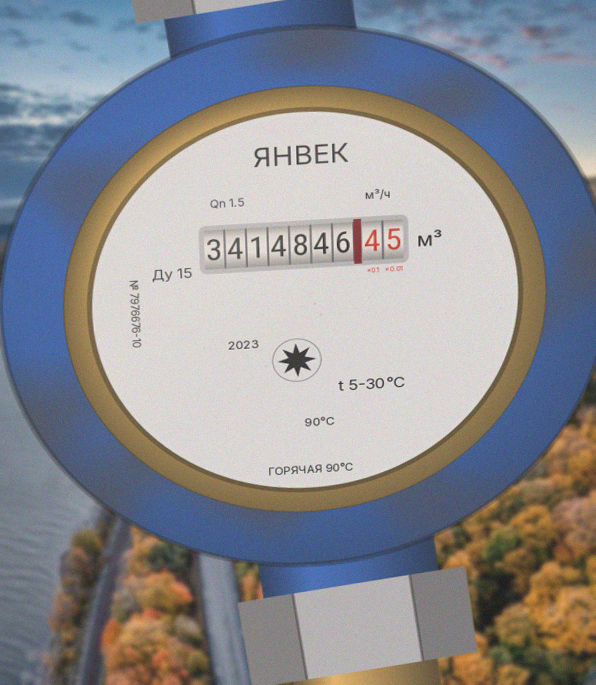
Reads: 3414846.45 (m³)
